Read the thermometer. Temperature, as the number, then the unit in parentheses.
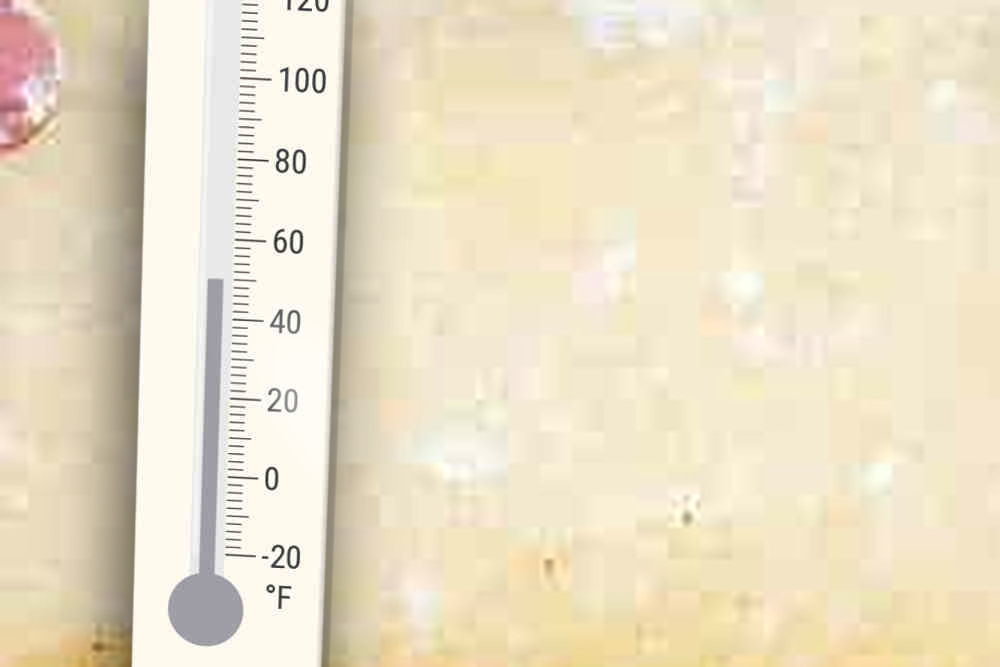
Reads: 50 (°F)
